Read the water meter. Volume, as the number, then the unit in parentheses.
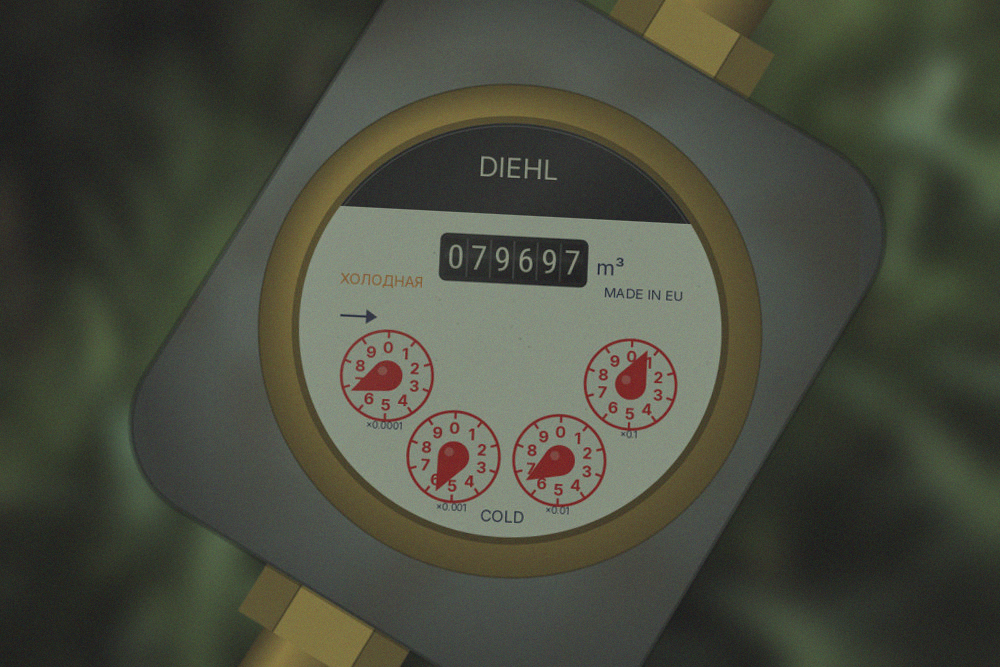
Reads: 79697.0656 (m³)
